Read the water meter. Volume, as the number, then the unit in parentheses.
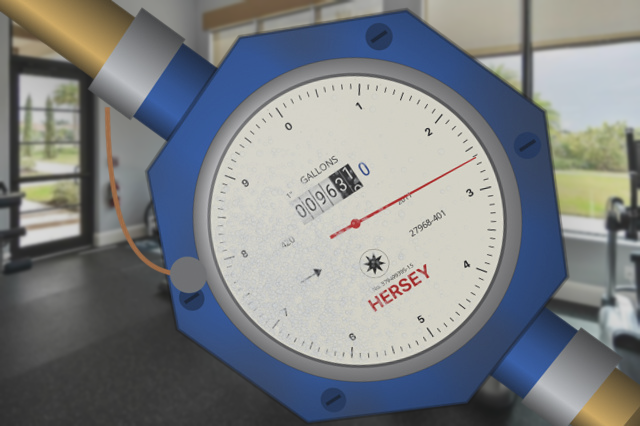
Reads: 96312.6 (gal)
